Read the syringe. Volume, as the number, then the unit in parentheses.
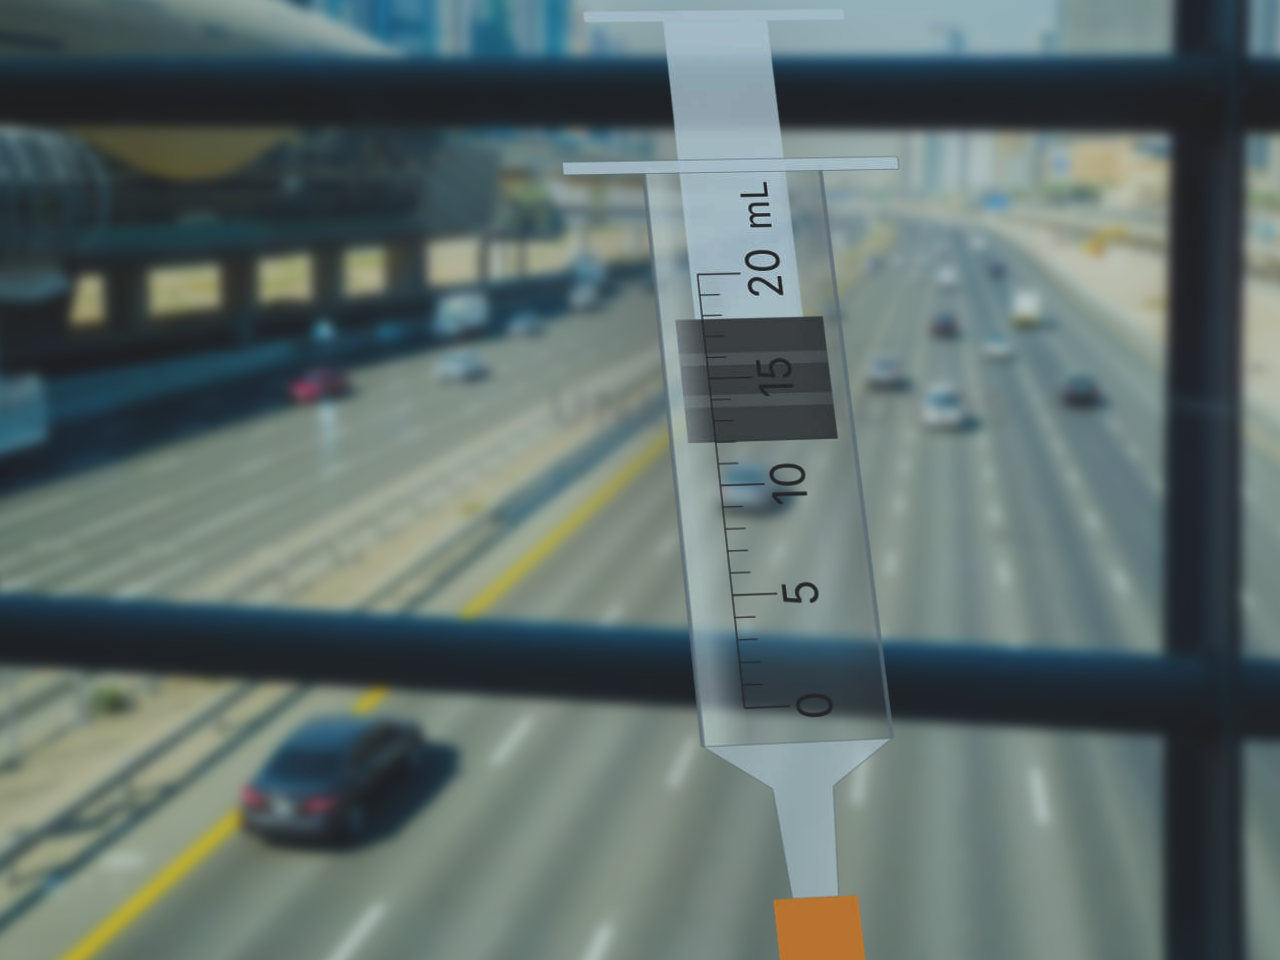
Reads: 12 (mL)
